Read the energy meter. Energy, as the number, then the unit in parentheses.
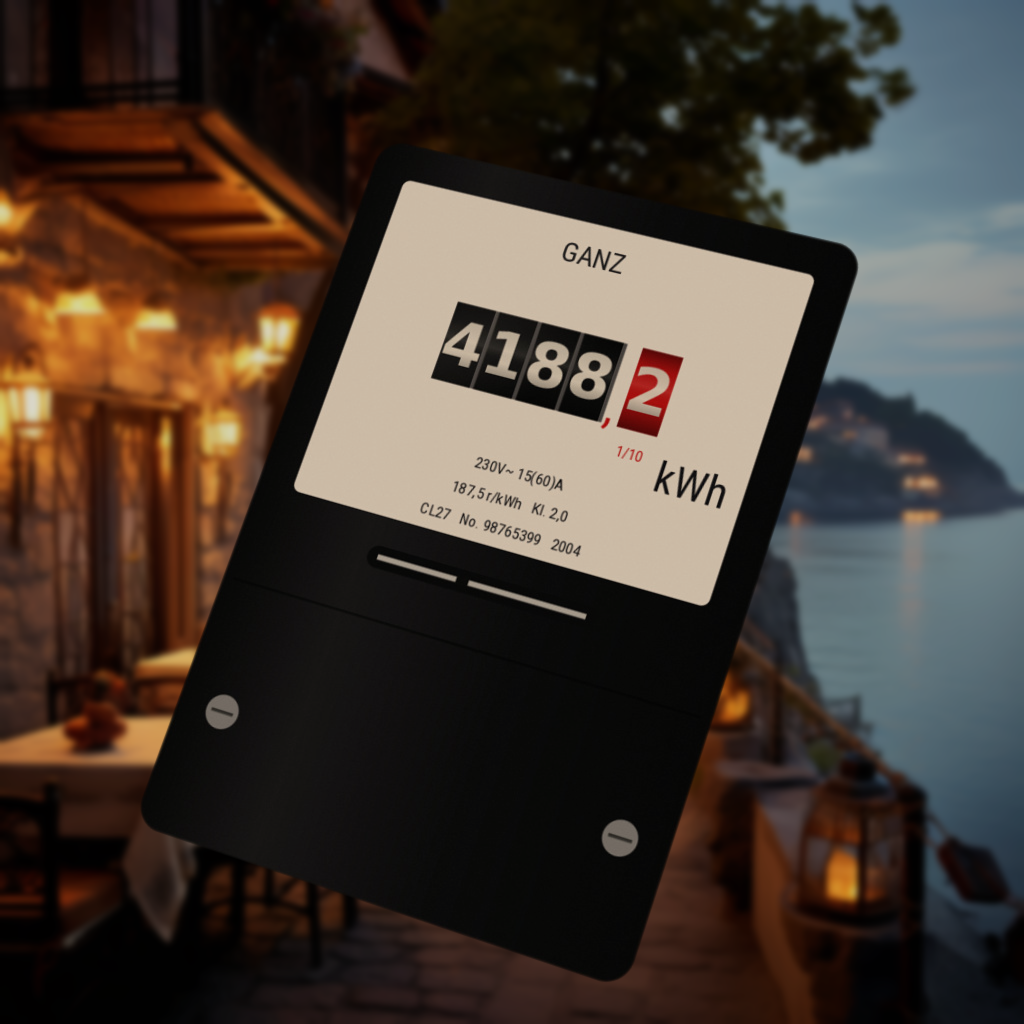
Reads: 4188.2 (kWh)
